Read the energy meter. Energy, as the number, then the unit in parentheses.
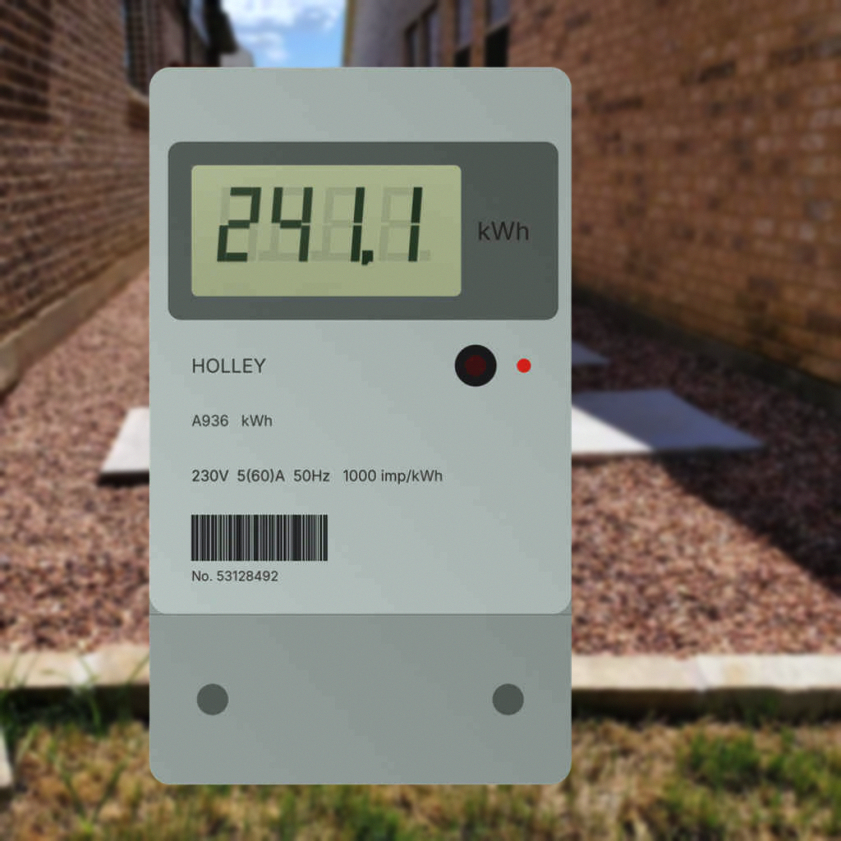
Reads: 241.1 (kWh)
